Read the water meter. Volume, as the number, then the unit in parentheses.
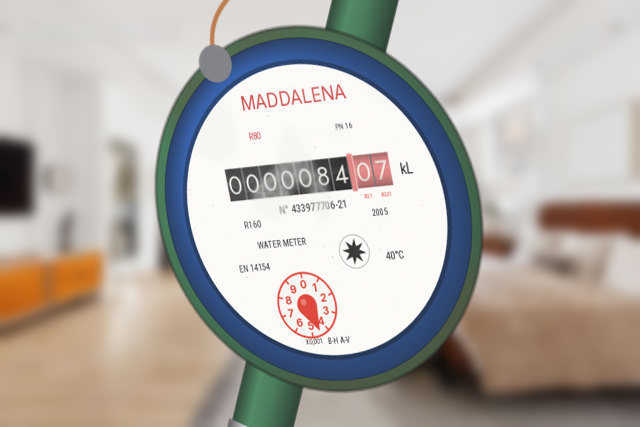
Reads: 84.074 (kL)
